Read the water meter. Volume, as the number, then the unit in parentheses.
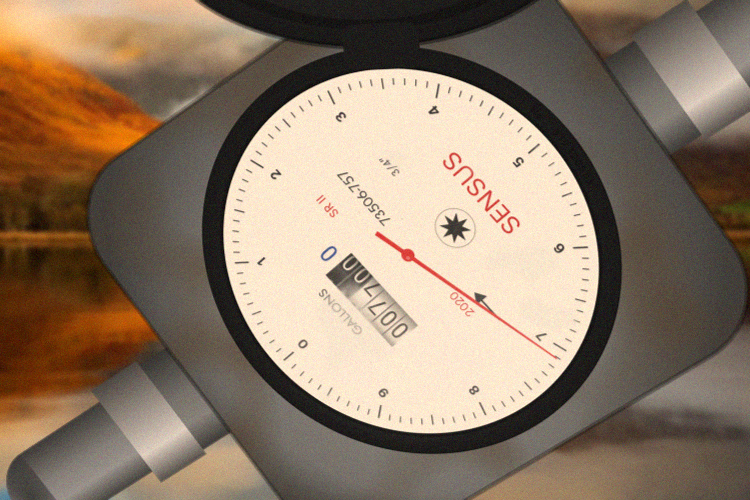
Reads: 76997.1 (gal)
